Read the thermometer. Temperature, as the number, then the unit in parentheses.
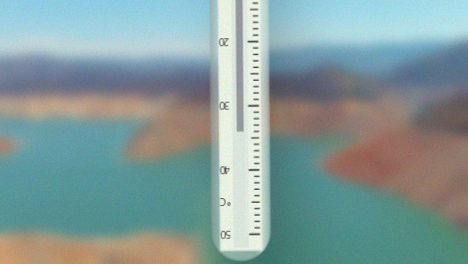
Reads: 34 (°C)
